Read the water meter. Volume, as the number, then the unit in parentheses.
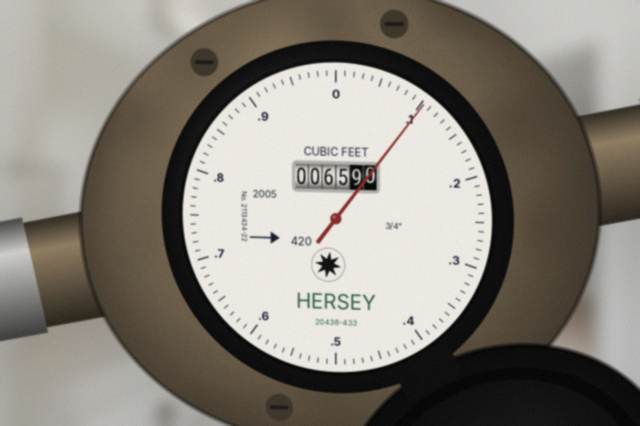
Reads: 6590.10 (ft³)
